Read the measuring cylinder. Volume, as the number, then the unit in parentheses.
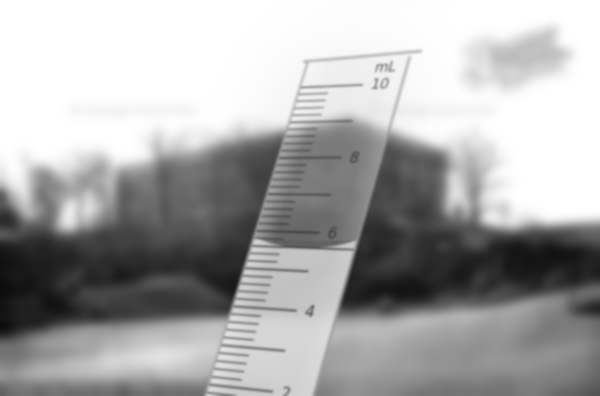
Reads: 5.6 (mL)
